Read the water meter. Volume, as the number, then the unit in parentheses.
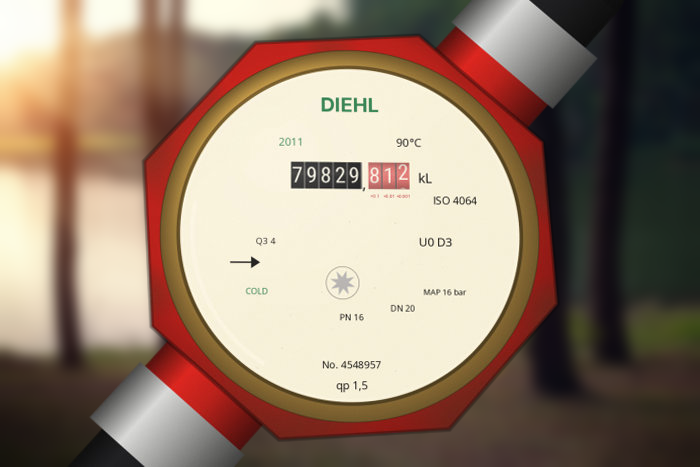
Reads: 79829.812 (kL)
